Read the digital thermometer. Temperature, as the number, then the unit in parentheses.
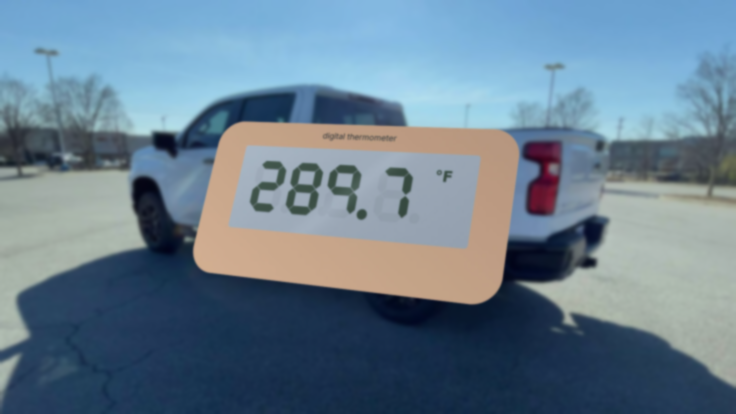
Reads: 289.7 (°F)
